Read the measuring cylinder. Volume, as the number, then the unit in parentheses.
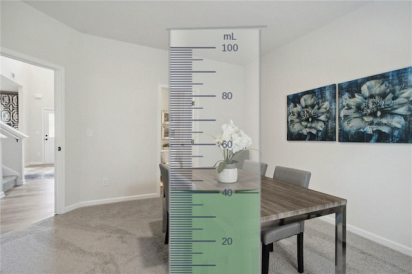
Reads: 40 (mL)
